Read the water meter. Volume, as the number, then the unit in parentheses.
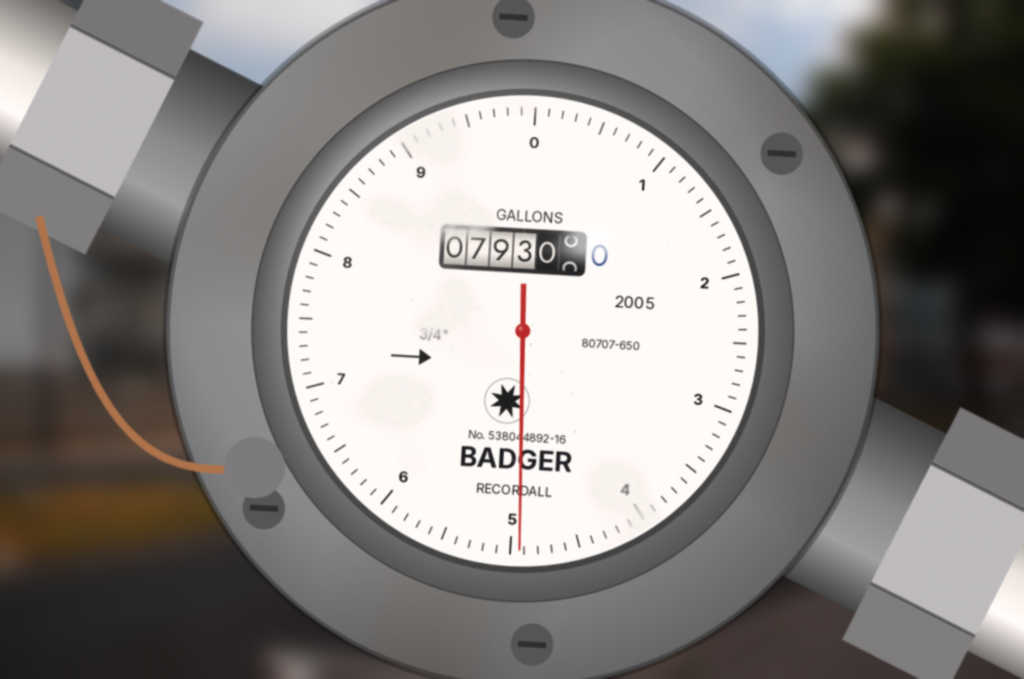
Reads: 793084.9 (gal)
